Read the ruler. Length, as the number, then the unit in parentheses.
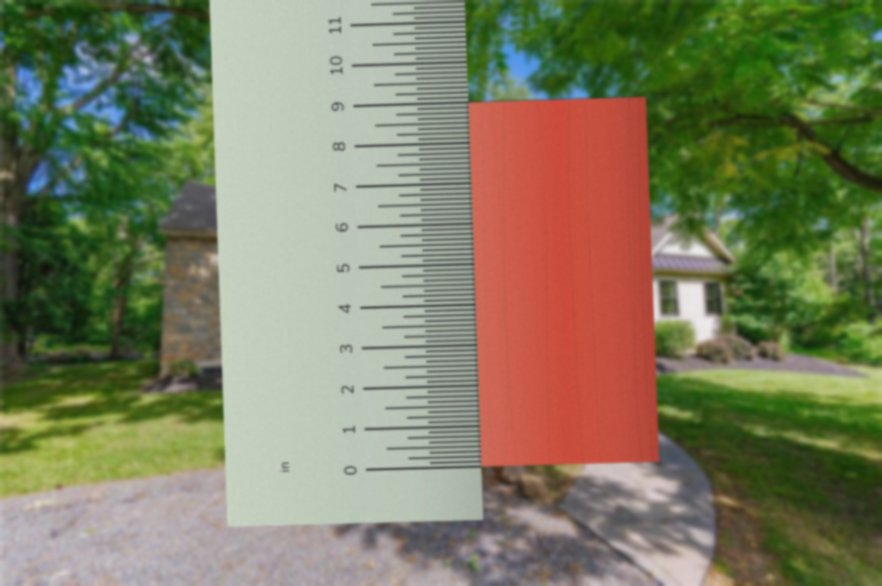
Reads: 9 (in)
